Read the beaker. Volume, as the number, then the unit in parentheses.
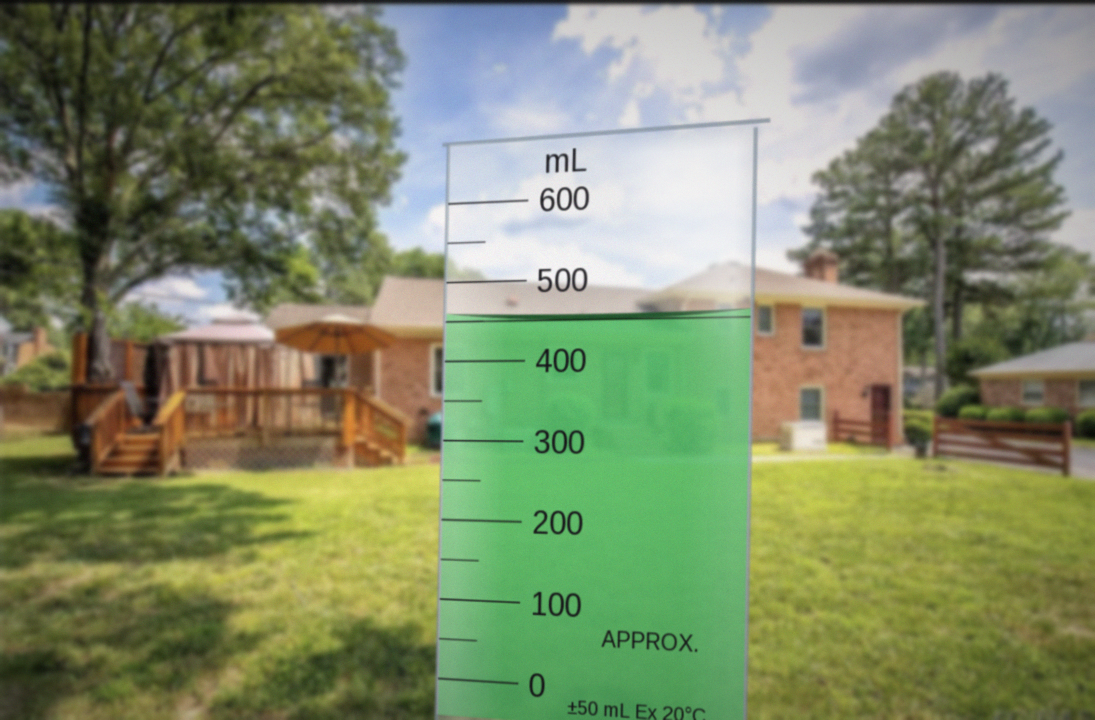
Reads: 450 (mL)
